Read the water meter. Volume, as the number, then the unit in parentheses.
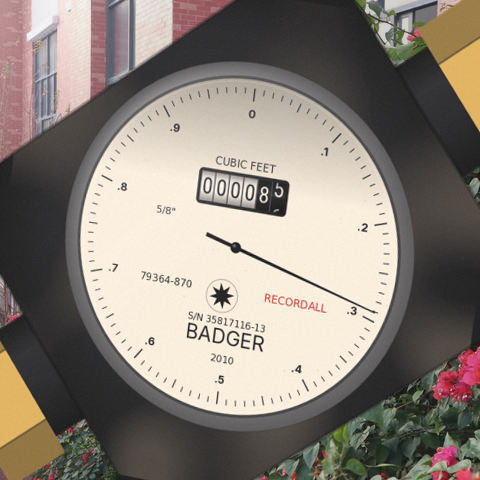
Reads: 85.29 (ft³)
